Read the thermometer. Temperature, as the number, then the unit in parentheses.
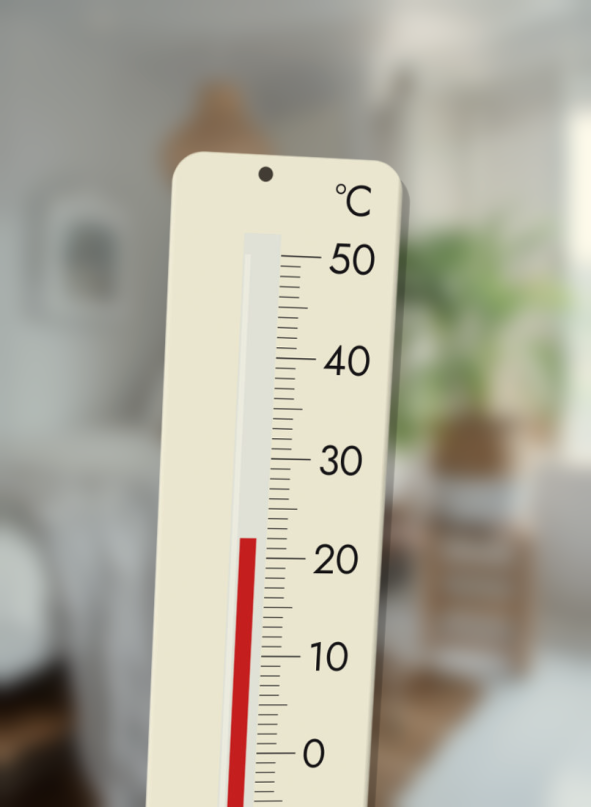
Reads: 22 (°C)
